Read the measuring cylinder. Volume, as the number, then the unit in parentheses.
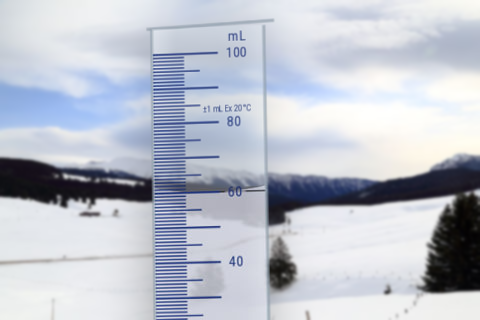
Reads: 60 (mL)
